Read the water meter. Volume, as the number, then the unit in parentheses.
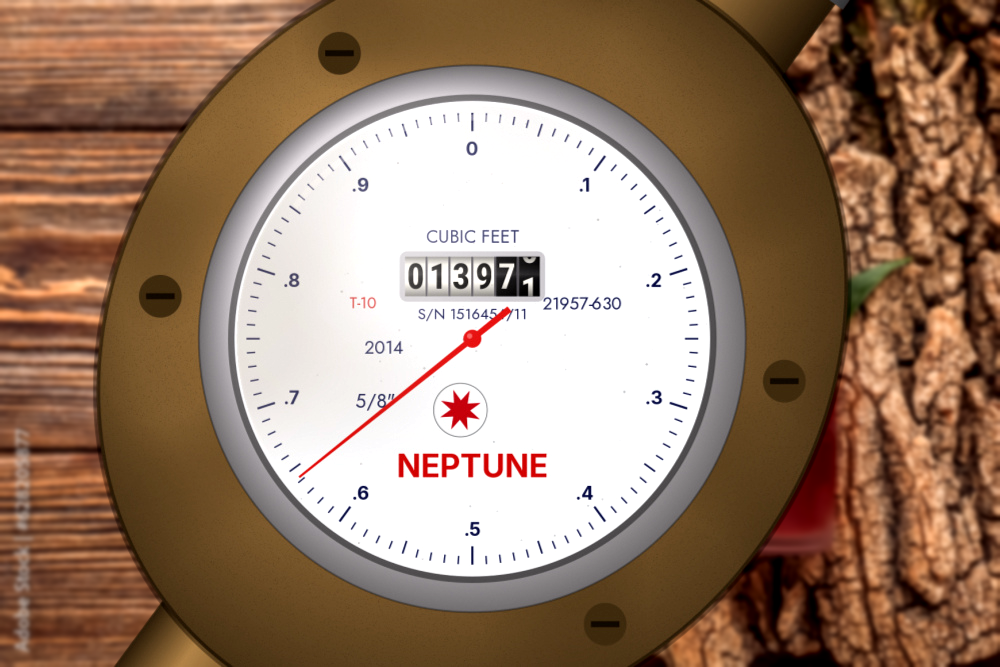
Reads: 13970.64 (ft³)
